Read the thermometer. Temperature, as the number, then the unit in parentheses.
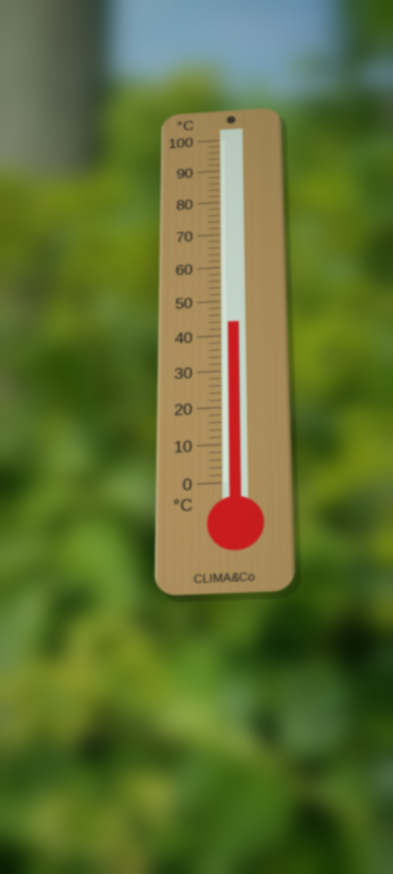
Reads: 44 (°C)
